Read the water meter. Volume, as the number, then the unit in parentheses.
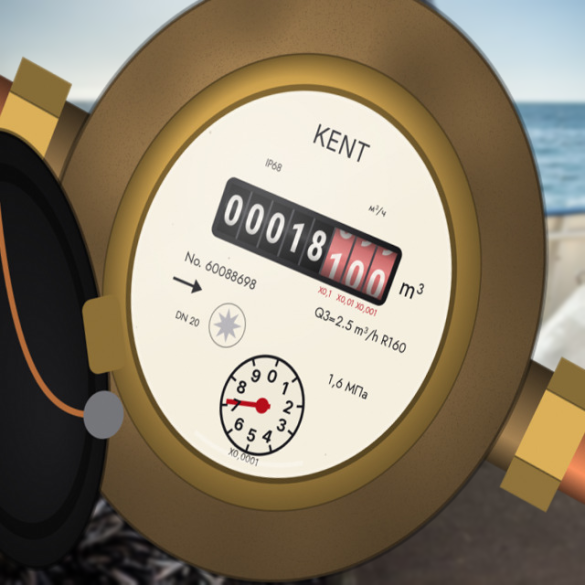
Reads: 18.0997 (m³)
